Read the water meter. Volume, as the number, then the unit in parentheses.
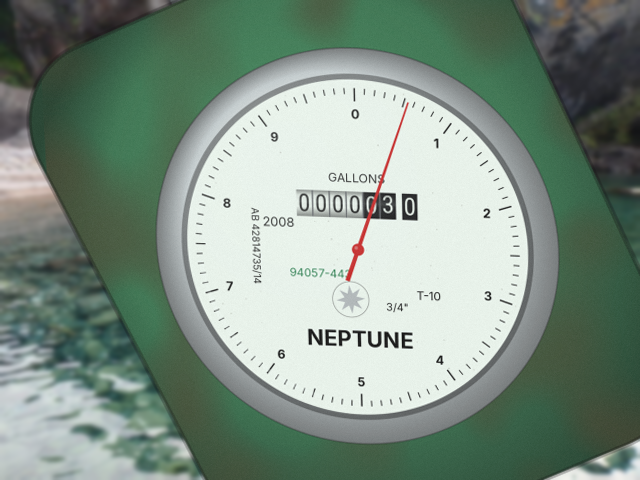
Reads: 30.5 (gal)
